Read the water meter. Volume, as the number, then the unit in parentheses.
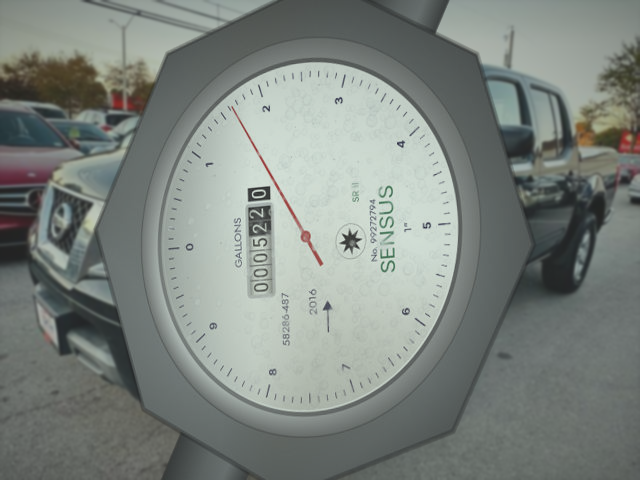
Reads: 5221.6 (gal)
